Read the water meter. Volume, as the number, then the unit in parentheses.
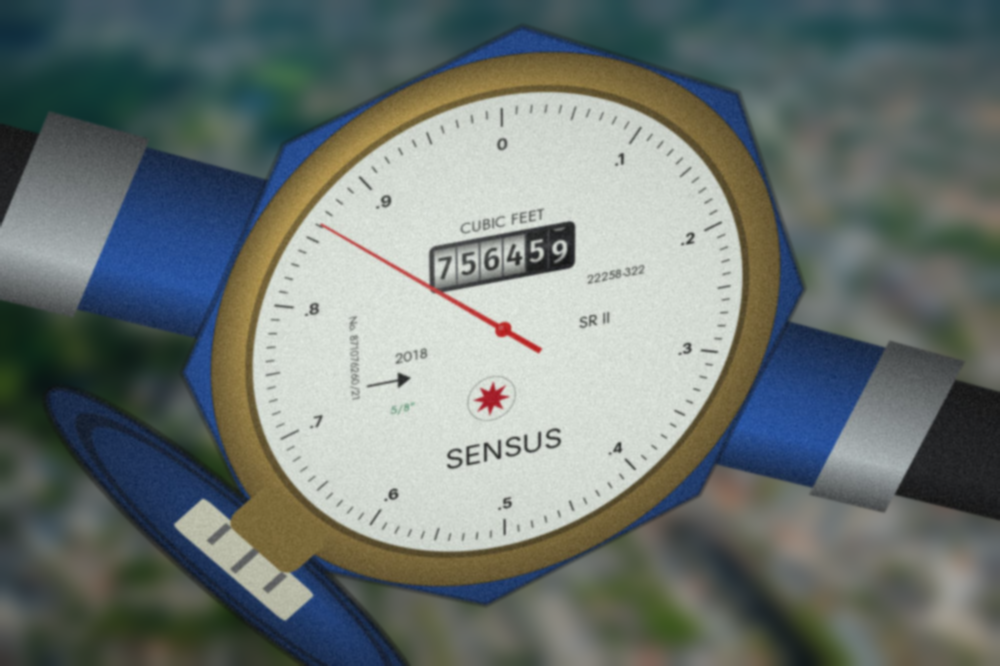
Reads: 756458.86 (ft³)
